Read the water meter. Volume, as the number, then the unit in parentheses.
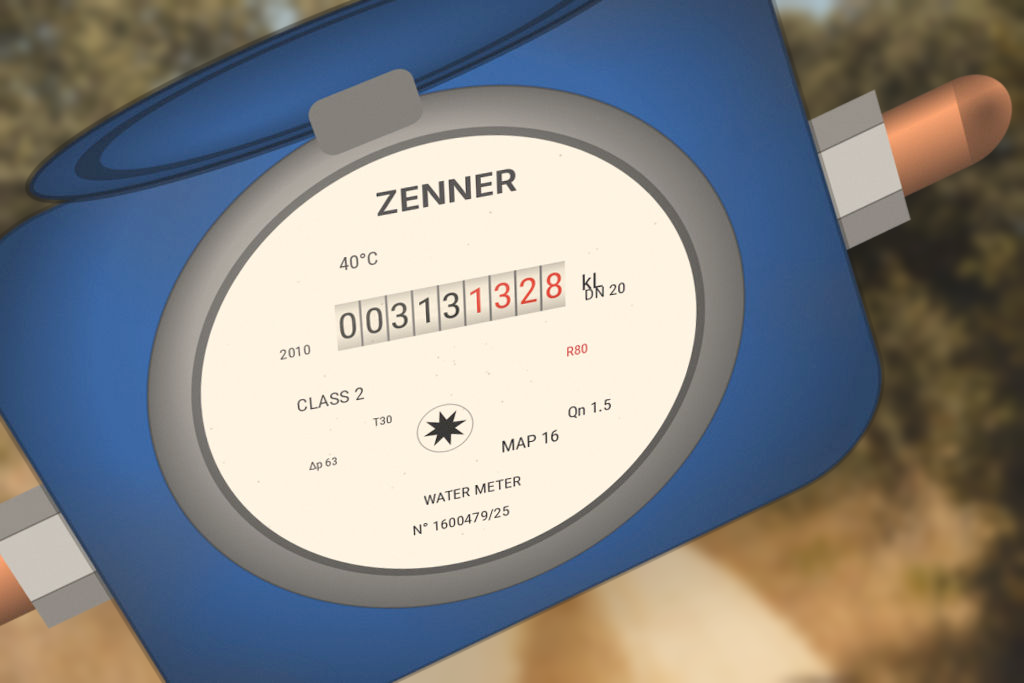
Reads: 313.1328 (kL)
